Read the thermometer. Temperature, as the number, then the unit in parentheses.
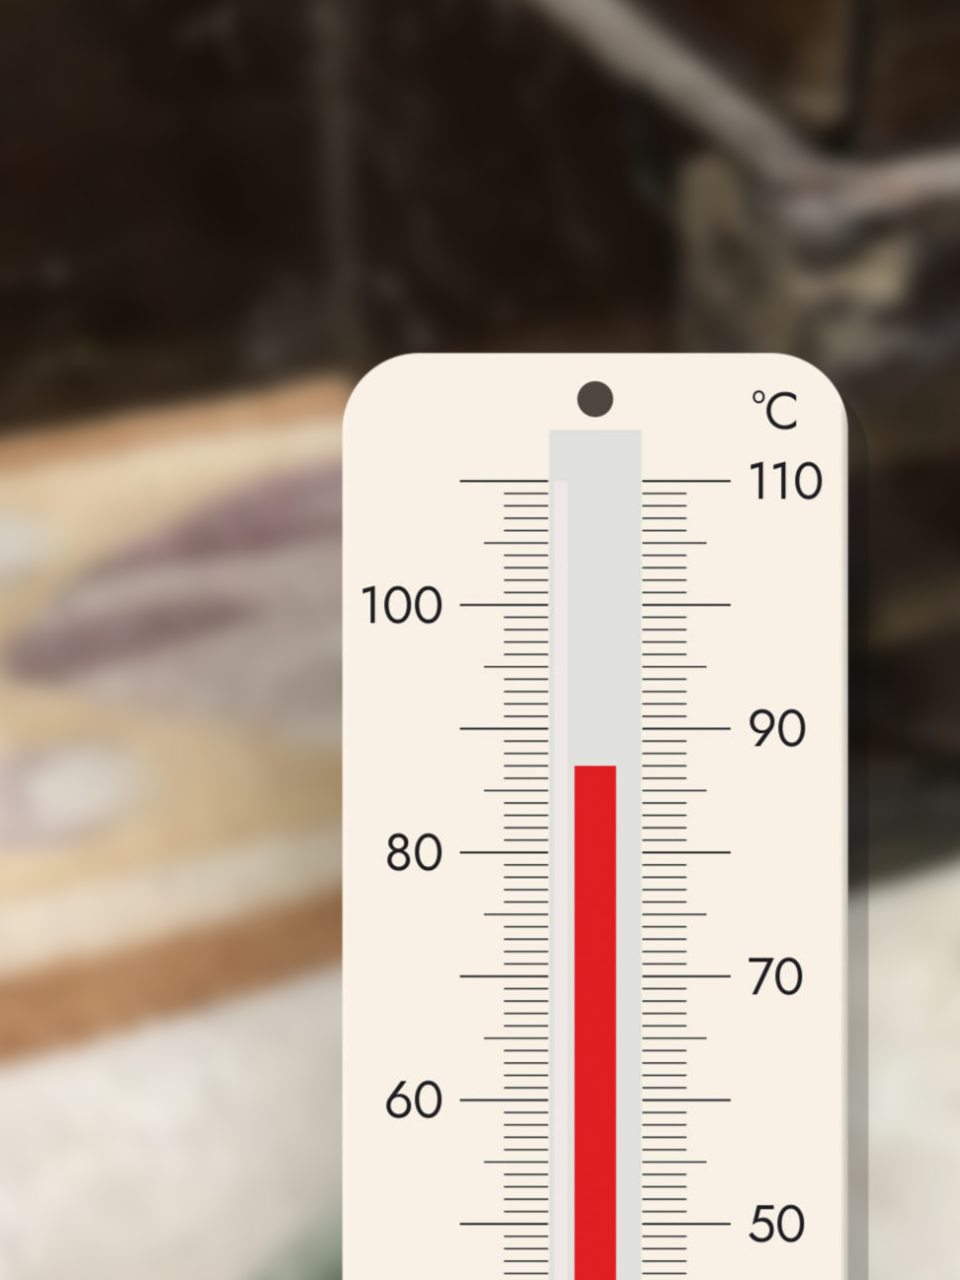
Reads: 87 (°C)
